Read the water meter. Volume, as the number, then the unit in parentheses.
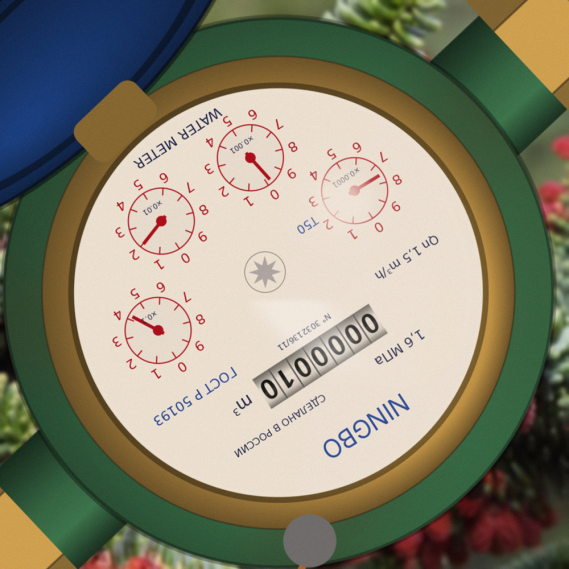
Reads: 10.4197 (m³)
